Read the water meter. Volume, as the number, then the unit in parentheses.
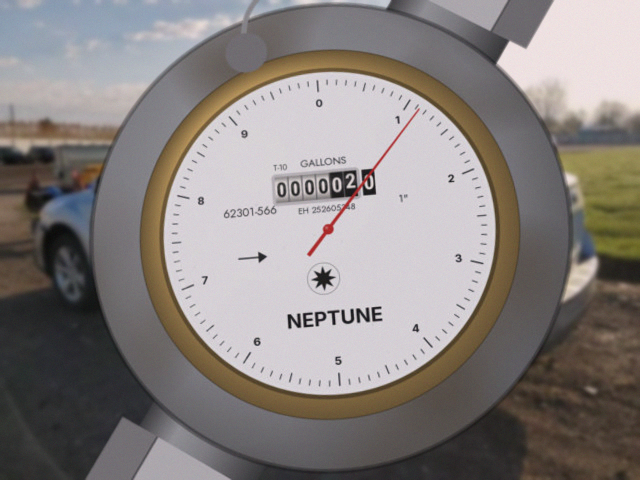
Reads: 21.1 (gal)
